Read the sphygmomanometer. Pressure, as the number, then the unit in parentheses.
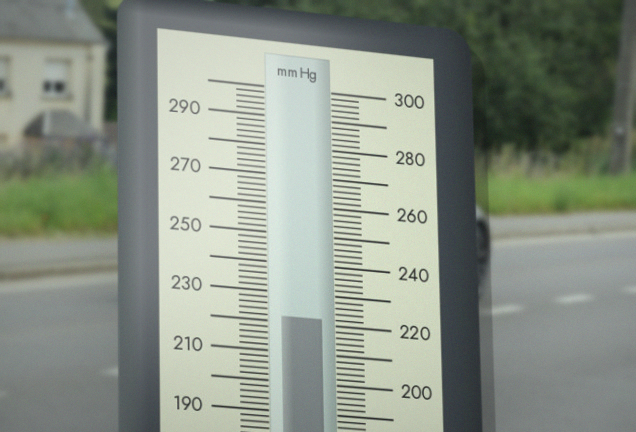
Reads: 222 (mmHg)
